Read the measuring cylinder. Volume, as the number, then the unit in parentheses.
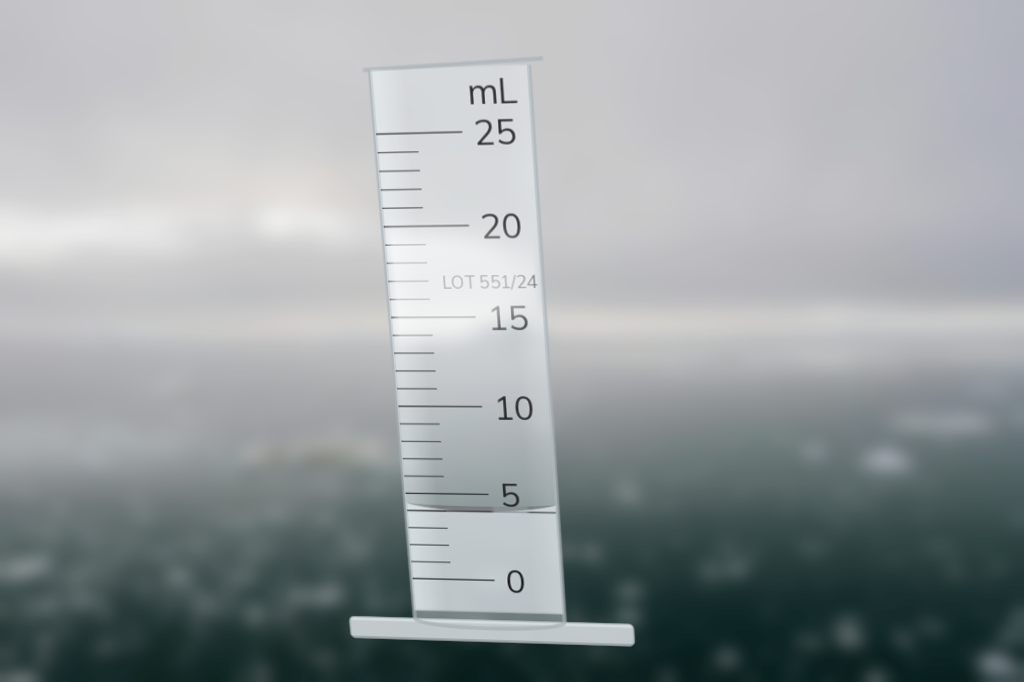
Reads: 4 (mL)
